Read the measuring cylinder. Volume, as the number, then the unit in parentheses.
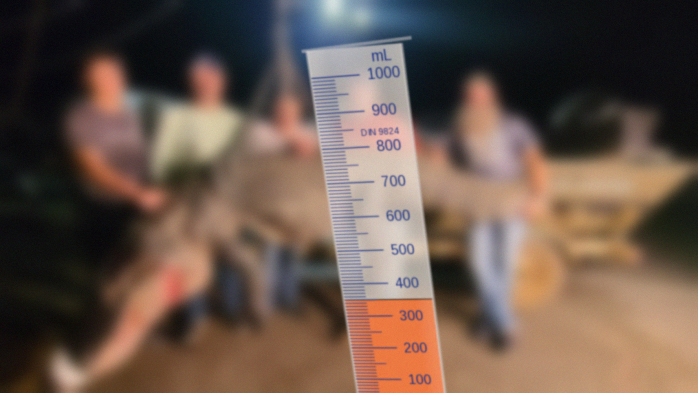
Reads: 350 (mL)
